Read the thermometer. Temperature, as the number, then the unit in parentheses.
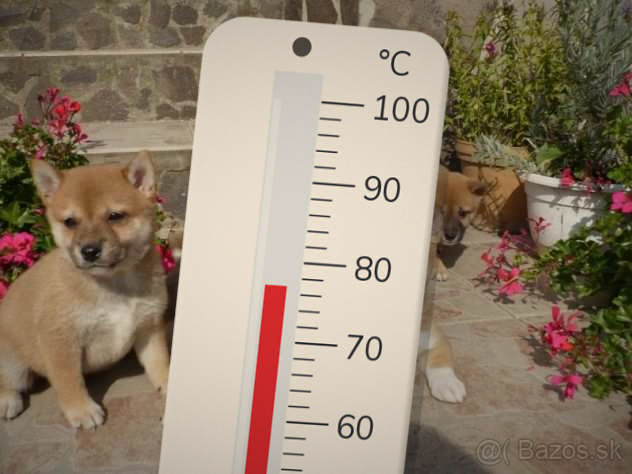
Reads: 77 (°C)
